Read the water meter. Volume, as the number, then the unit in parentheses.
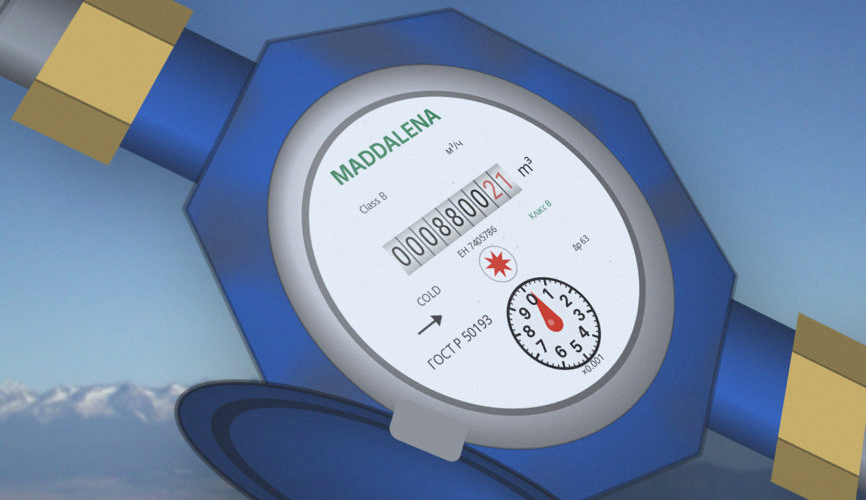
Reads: 8800.210 (m³)
